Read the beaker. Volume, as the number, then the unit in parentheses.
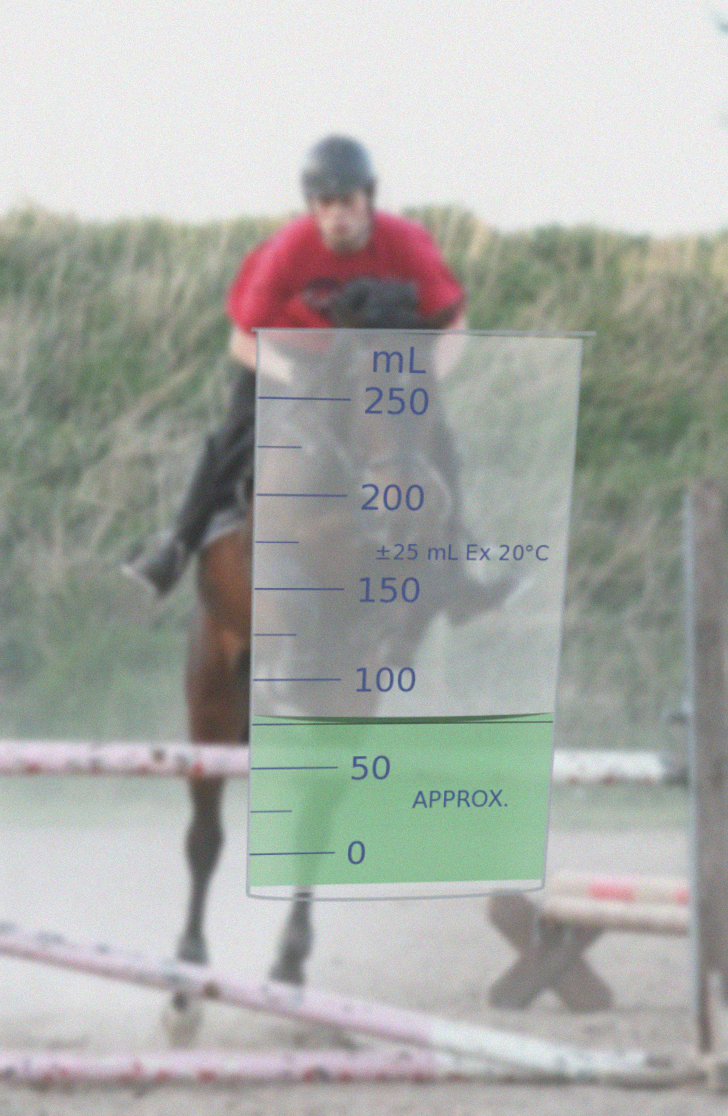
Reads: 75 (mL)
